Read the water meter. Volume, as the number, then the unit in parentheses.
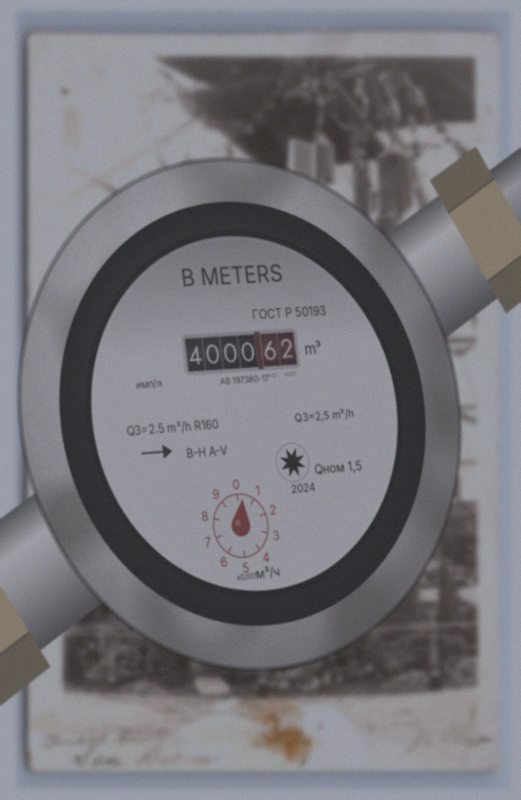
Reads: 4000.620 (m³)
